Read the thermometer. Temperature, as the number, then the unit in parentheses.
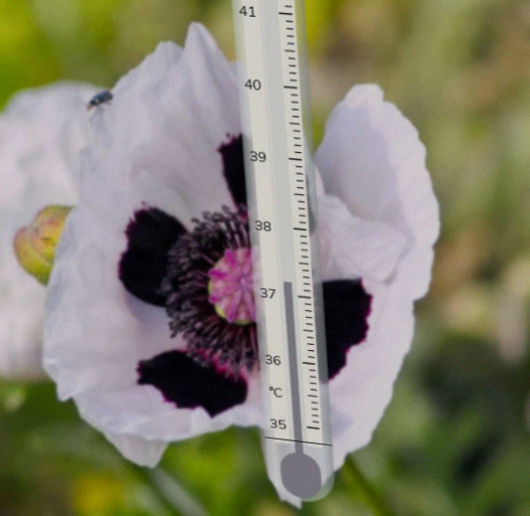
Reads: 37.2 (°C)
